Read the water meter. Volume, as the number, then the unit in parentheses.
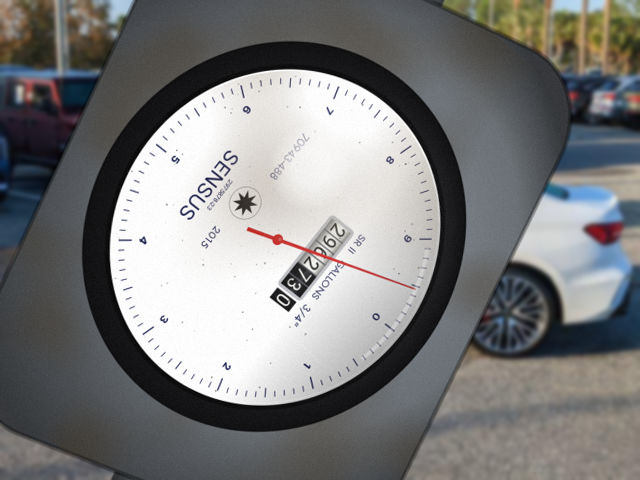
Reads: 2962729.5 (gal)
